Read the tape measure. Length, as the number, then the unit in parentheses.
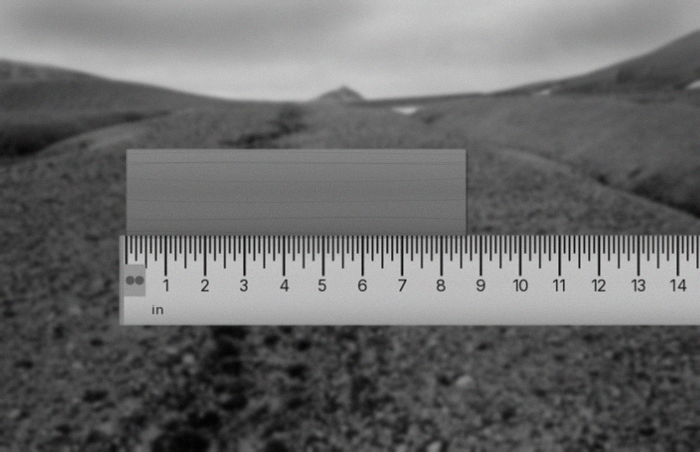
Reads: 8.625 (in)
